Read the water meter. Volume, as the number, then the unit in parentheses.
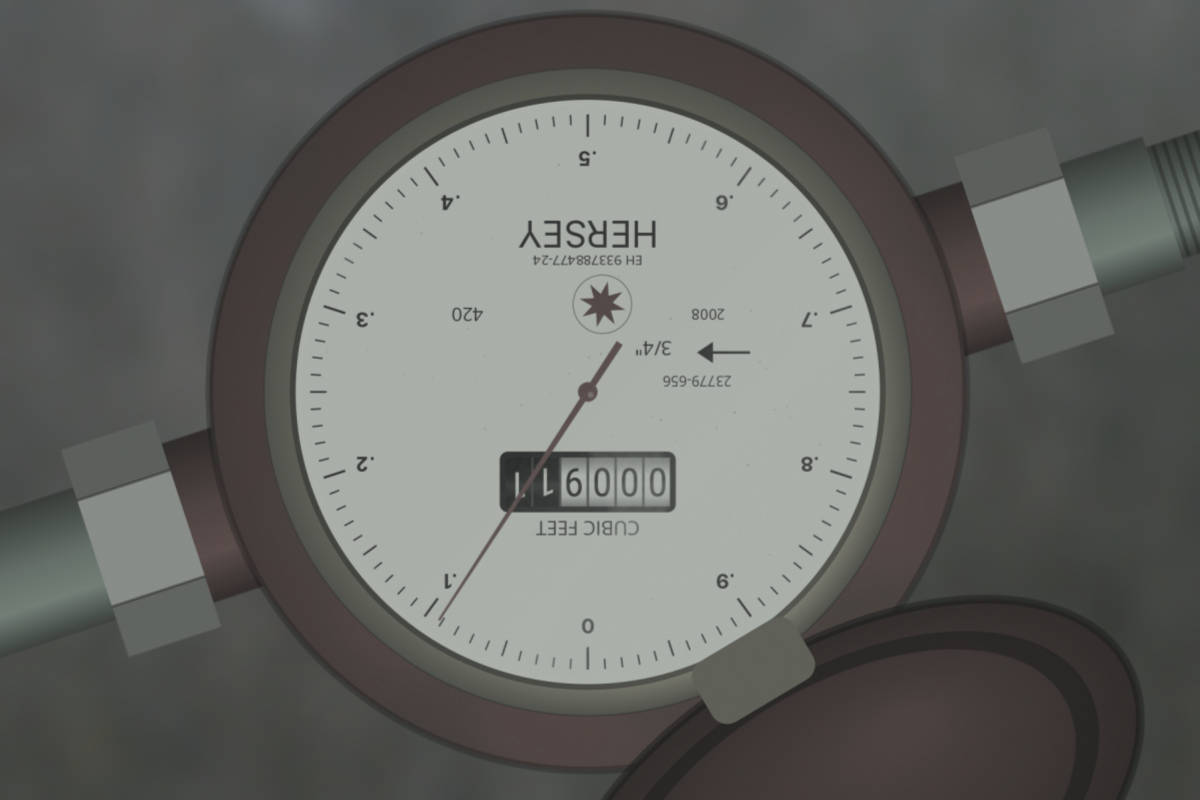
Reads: 911.09 (ft³)
